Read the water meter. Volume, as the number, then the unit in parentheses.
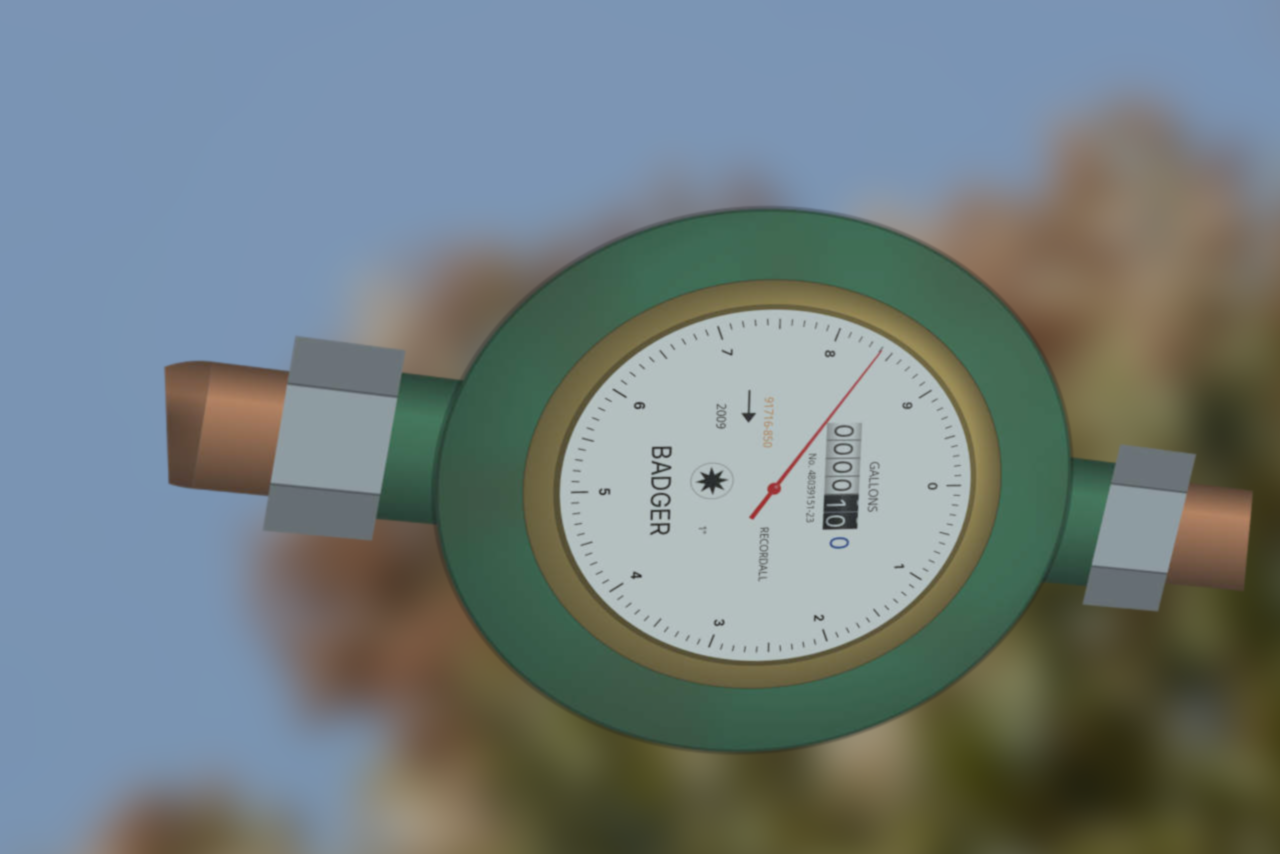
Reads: 98.4 (gal)
